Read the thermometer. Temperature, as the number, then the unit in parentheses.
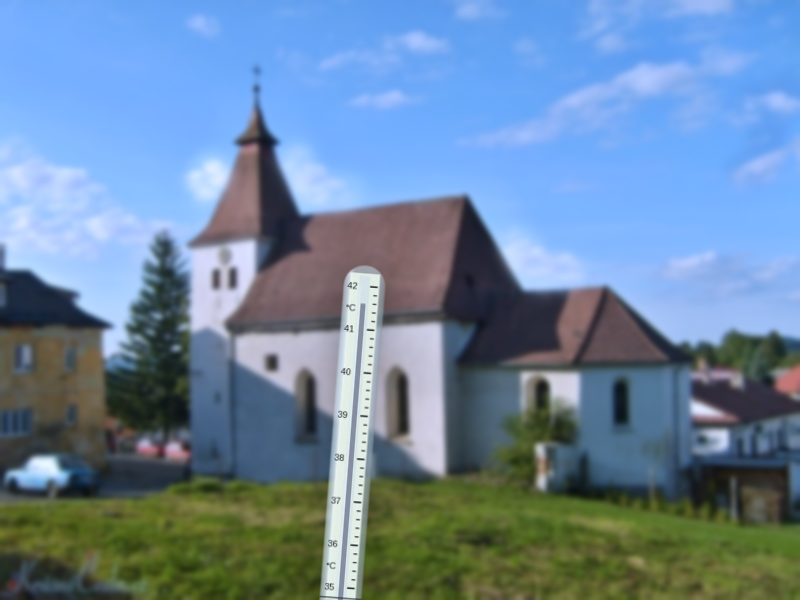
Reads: 41.6 (°C)
